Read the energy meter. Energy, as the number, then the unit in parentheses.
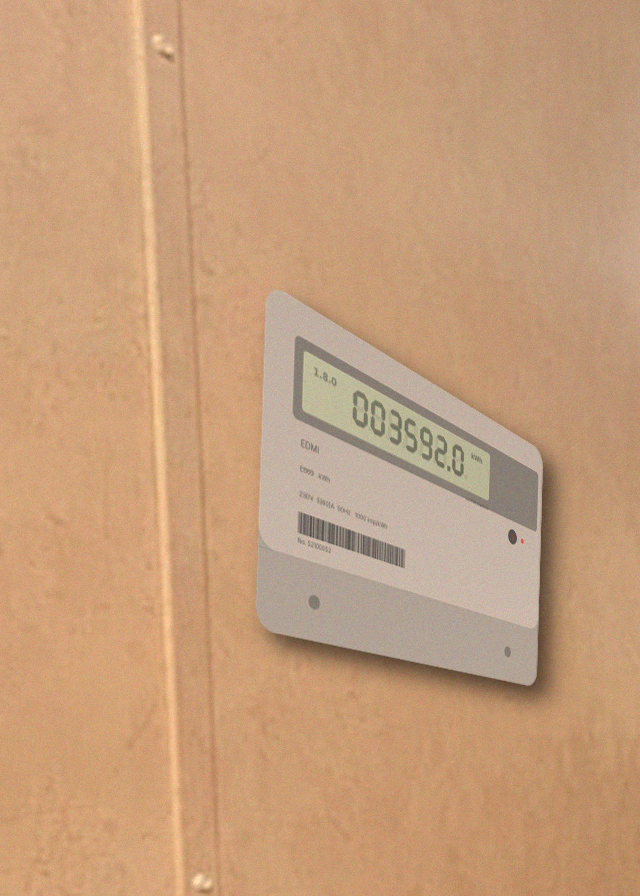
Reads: 3592.0 (kWh)
